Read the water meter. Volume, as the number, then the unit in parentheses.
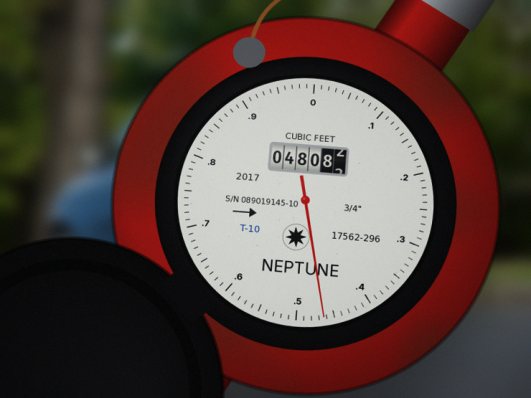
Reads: 48082.46 (ft³)
